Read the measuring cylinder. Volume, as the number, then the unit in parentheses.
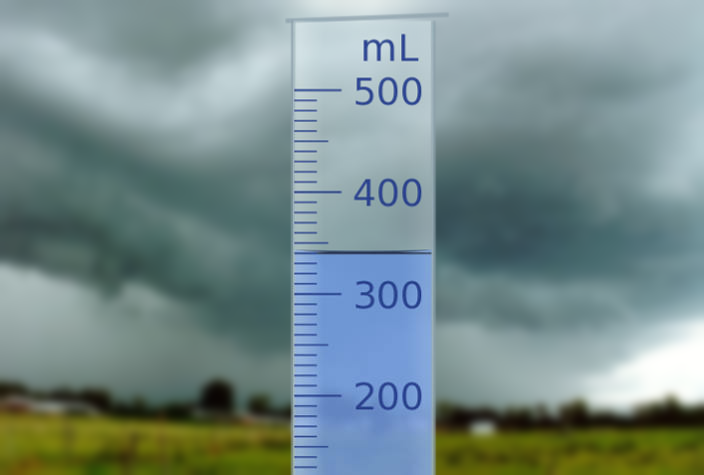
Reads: 340 (mL)
